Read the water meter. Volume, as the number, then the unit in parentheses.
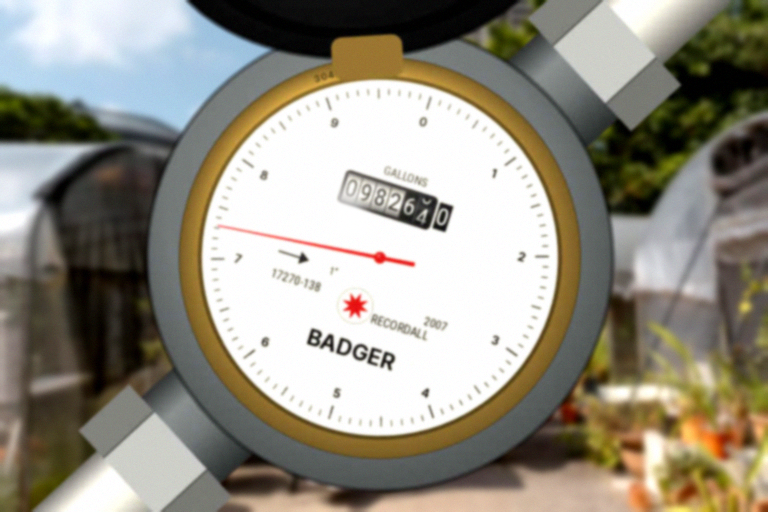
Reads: 982637.3 (gal)
